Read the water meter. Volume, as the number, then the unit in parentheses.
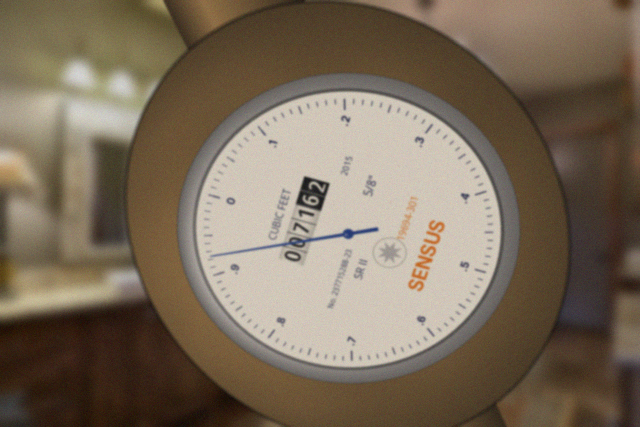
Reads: 7161.92 (ft³)
